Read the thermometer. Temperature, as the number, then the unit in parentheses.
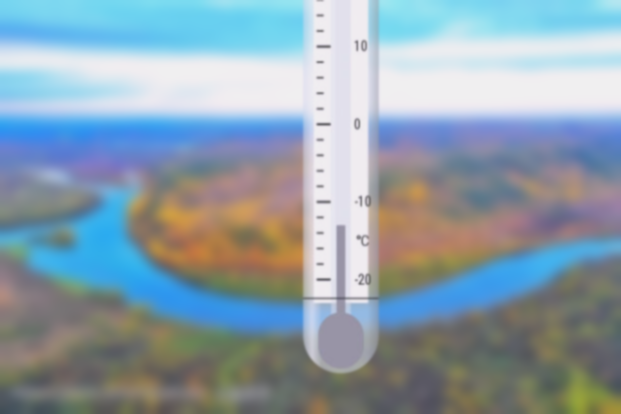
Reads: -13 (°C)
